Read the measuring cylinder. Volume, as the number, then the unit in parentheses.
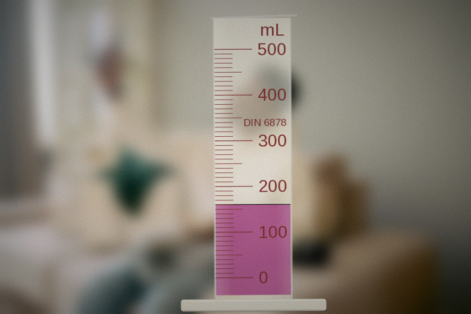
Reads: 160 (mL)
